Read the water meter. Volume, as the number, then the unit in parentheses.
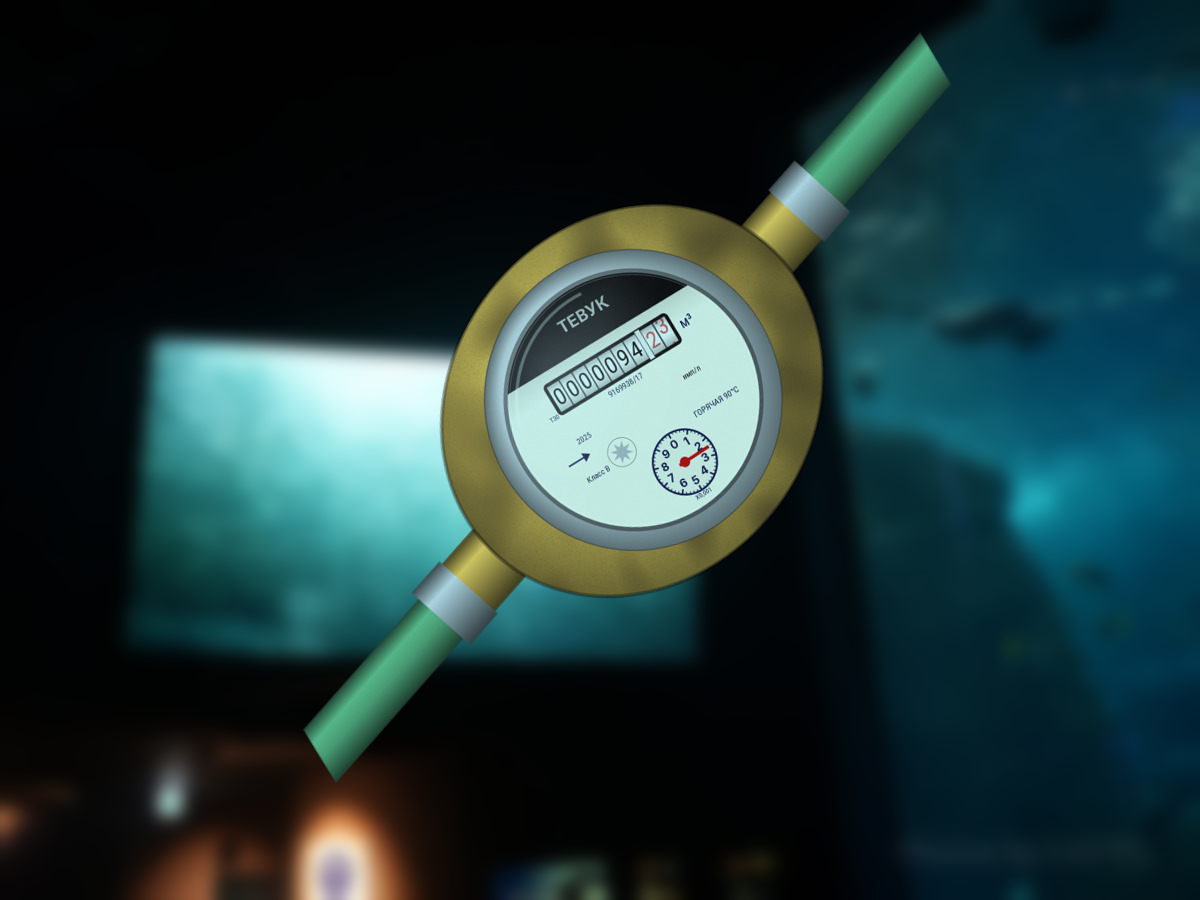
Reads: 94.232 (m³)
